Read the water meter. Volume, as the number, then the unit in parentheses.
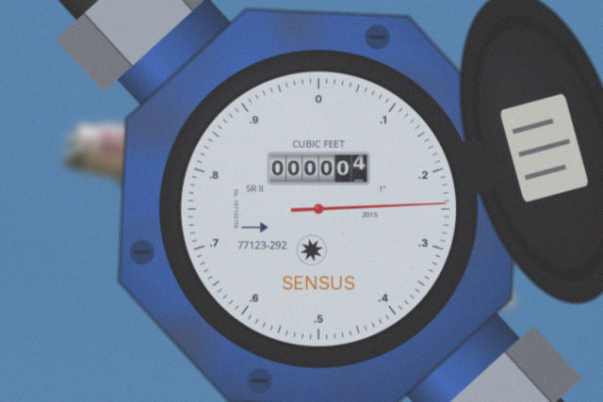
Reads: 4.24 (ft³)
